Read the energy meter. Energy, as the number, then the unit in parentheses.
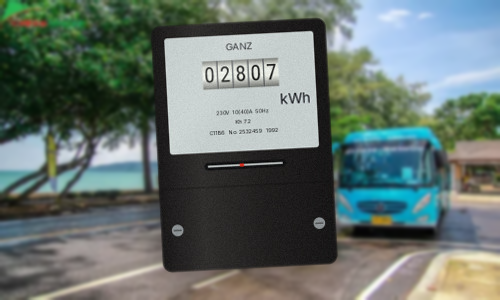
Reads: 2807 (kWh)
